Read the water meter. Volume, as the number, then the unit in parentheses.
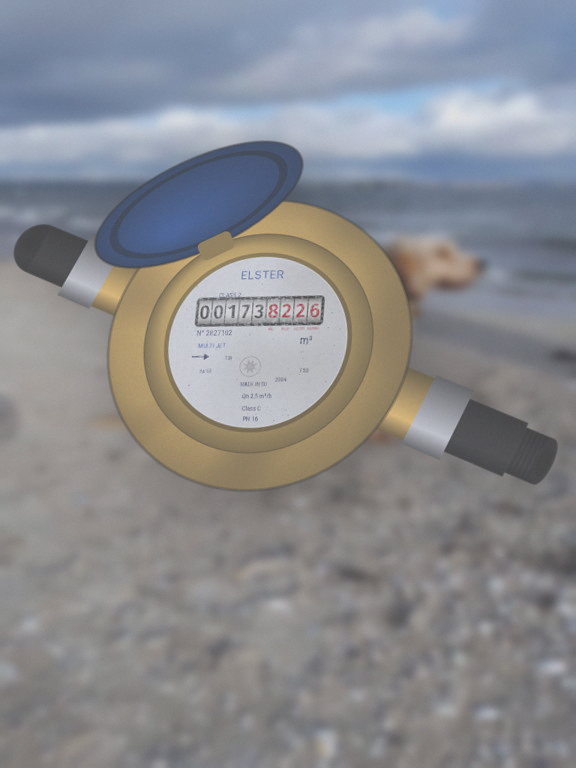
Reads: 173.8226 (m³)
